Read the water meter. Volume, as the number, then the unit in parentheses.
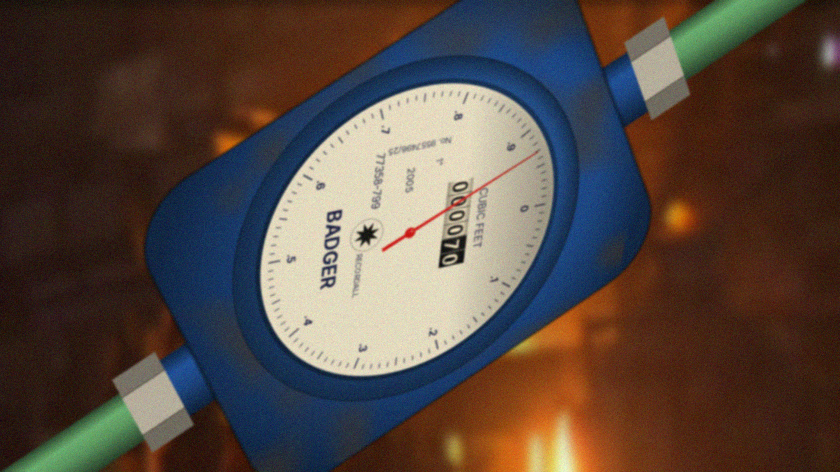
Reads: 69.93 (ft³)
